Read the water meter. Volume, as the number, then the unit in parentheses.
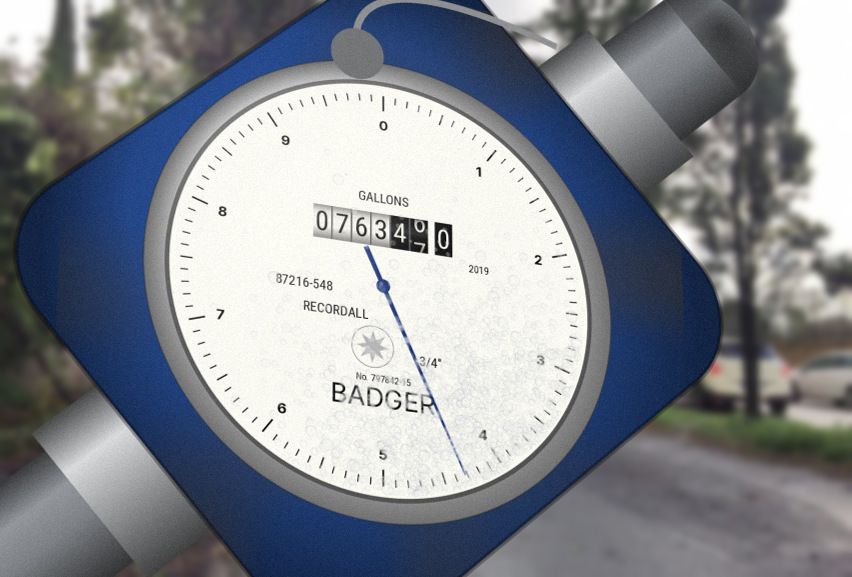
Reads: 763464.3 (gal)
